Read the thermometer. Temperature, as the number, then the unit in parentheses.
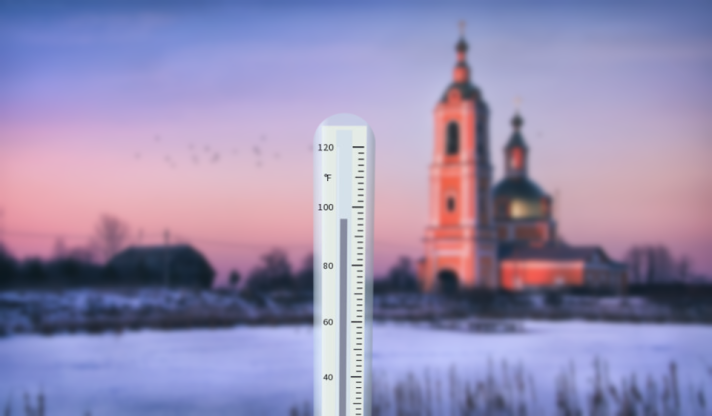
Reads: 96 (°F)
